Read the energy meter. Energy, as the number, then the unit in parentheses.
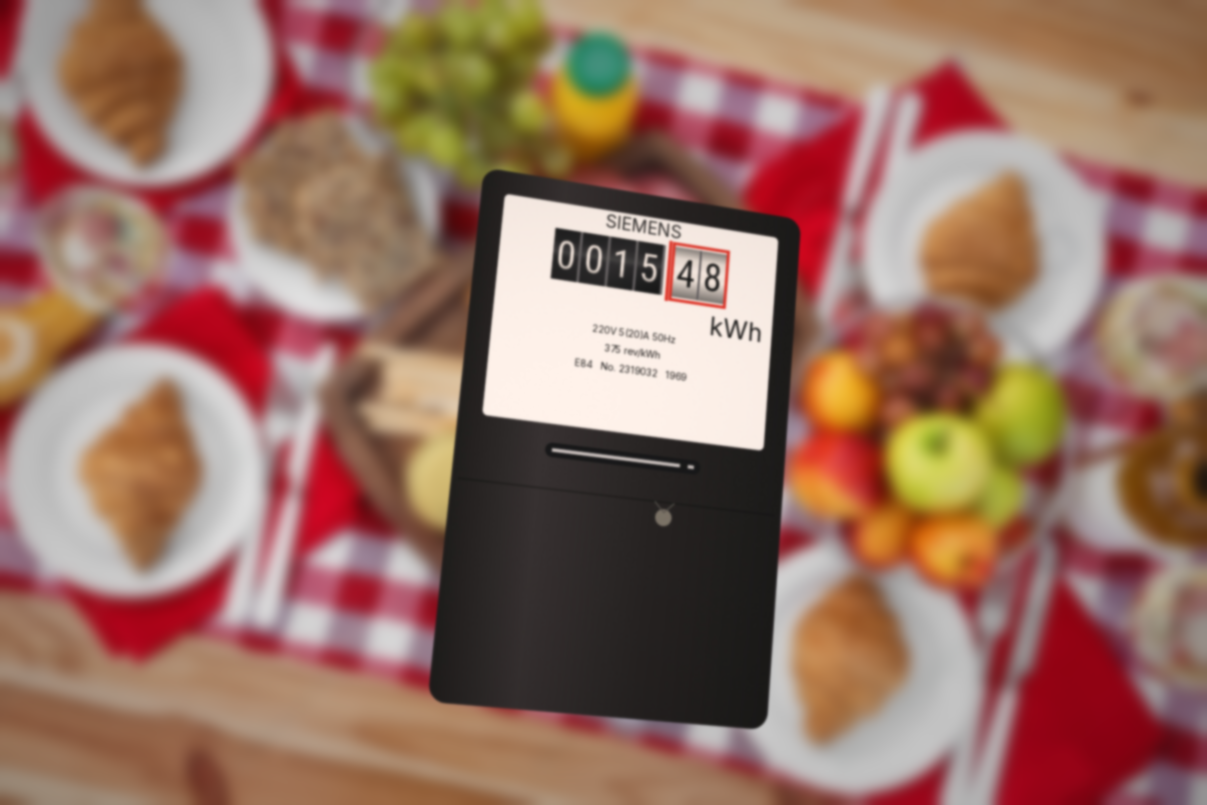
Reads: 15.48 (kWh)
